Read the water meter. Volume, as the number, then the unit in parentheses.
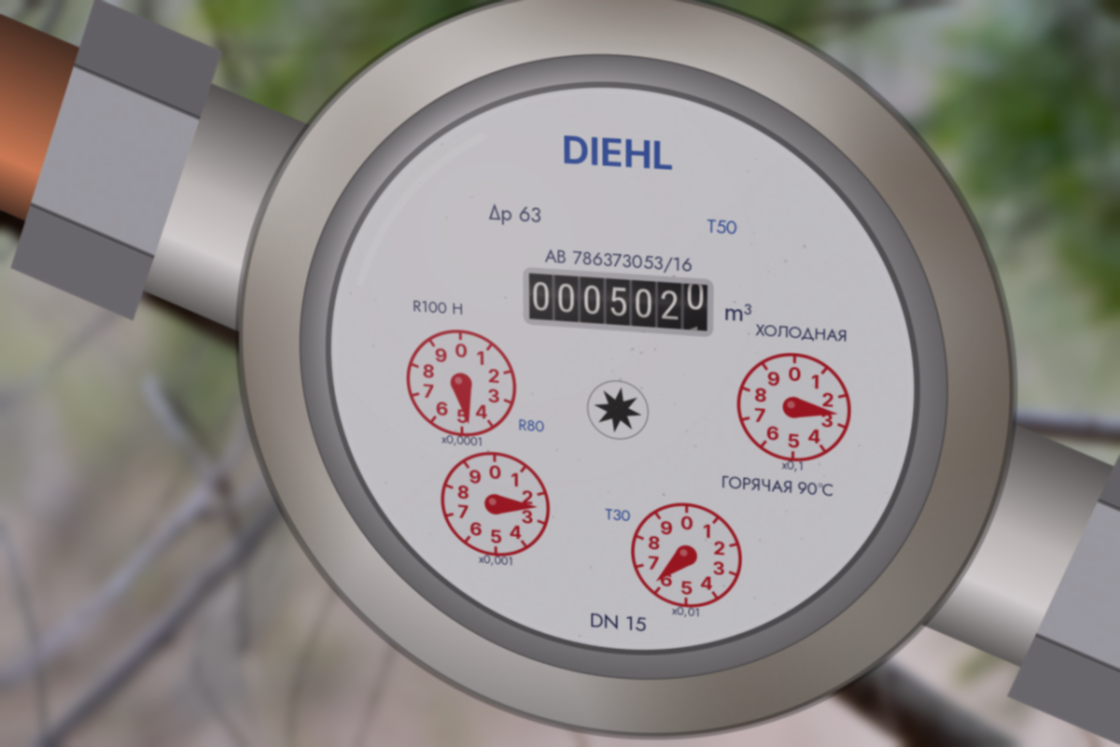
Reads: 5020.2624 (m³)
